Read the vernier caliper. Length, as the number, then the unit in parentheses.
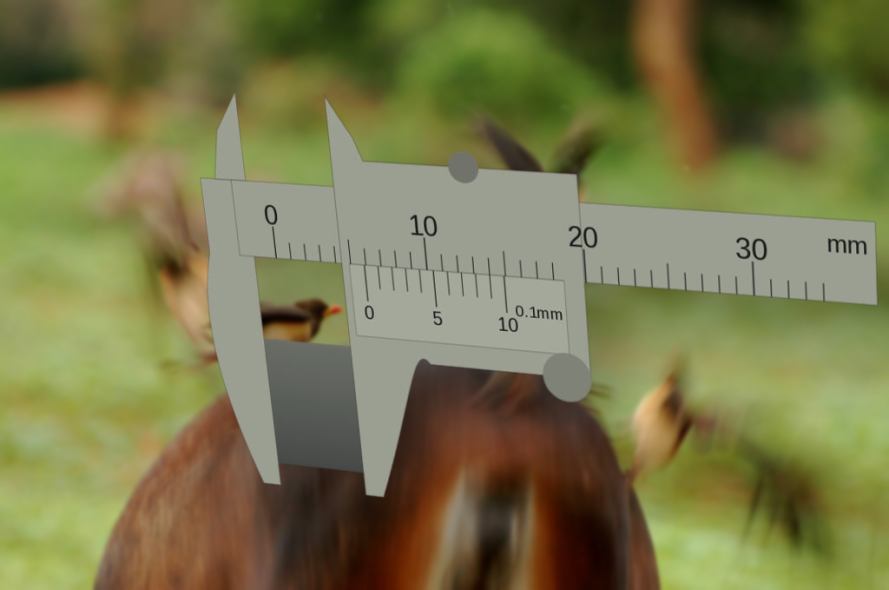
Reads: 5.9 (mm)
